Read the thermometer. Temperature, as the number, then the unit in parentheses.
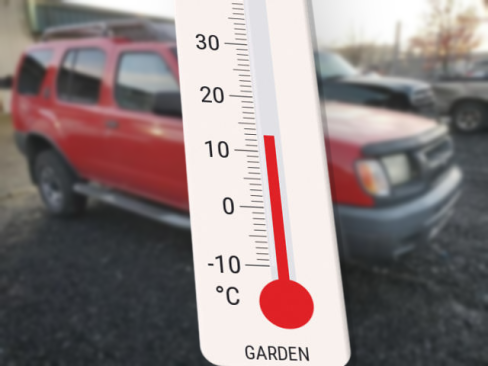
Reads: 13 (°C)
